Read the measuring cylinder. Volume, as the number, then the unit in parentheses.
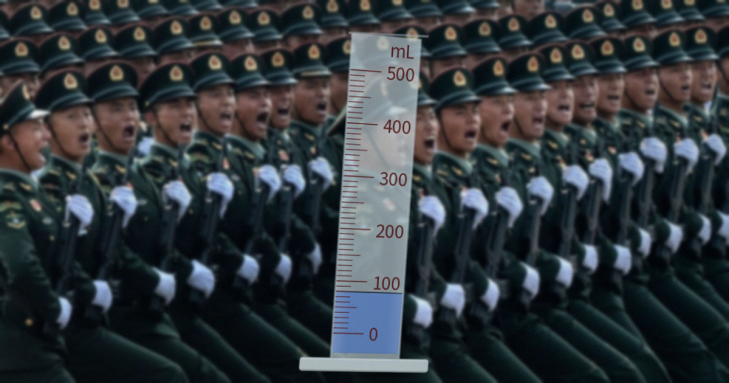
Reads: 80 (mL)
